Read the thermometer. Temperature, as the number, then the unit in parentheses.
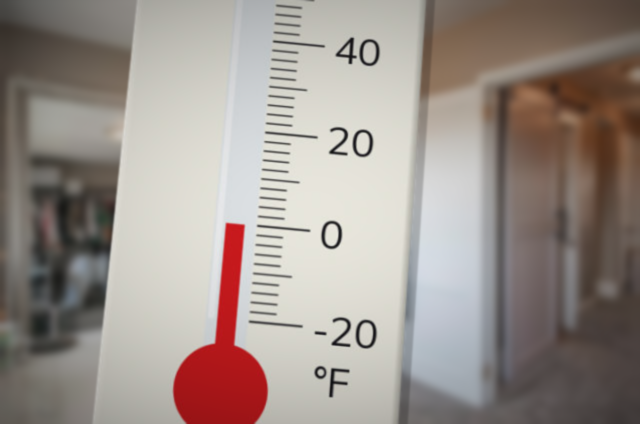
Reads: 0 (°F)
